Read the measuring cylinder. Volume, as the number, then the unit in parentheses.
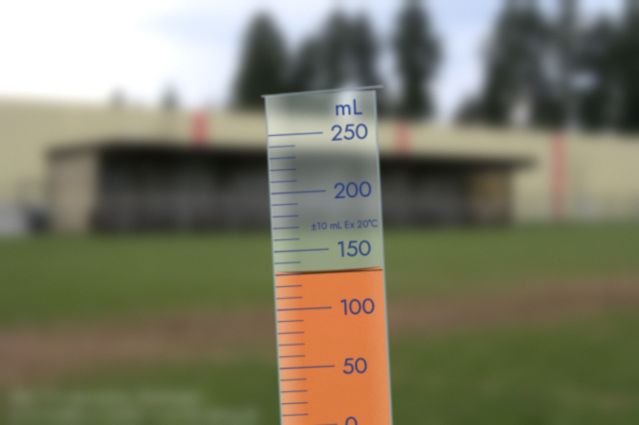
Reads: 130 (mL)
